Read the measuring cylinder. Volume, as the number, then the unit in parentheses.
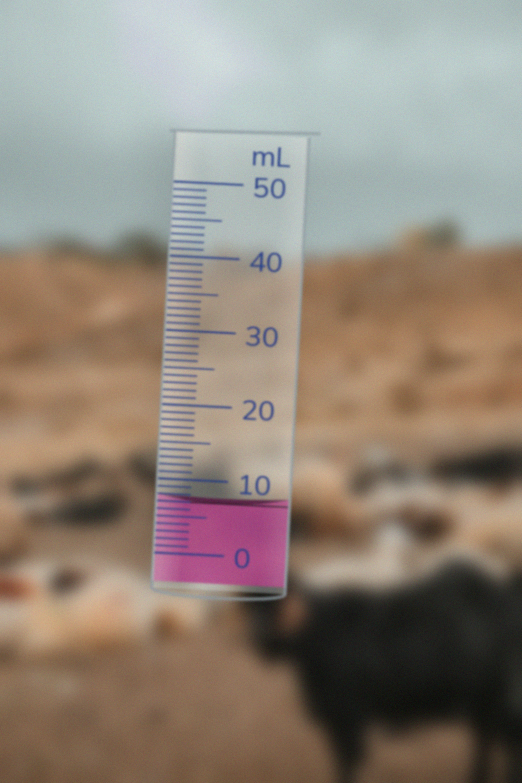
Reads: 7 (mL)
